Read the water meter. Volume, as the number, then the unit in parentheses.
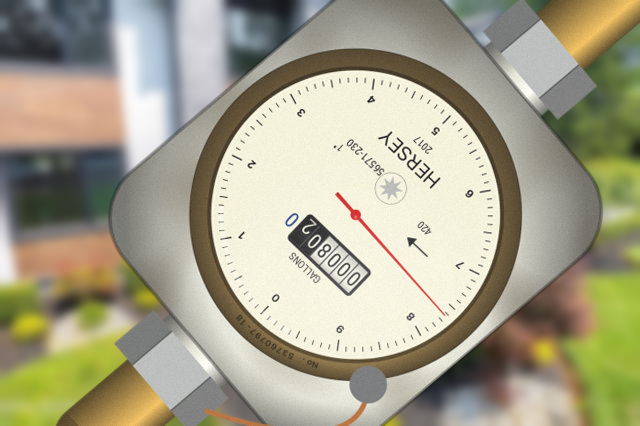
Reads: 8017.6 (gal)
